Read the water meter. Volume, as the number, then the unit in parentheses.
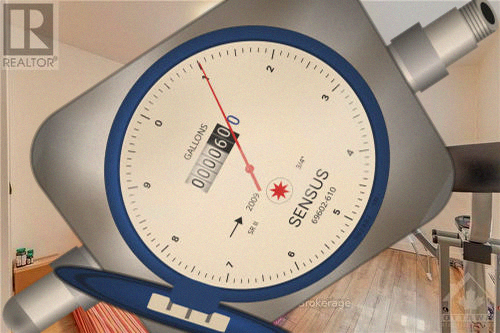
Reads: 601.0 (gal)
